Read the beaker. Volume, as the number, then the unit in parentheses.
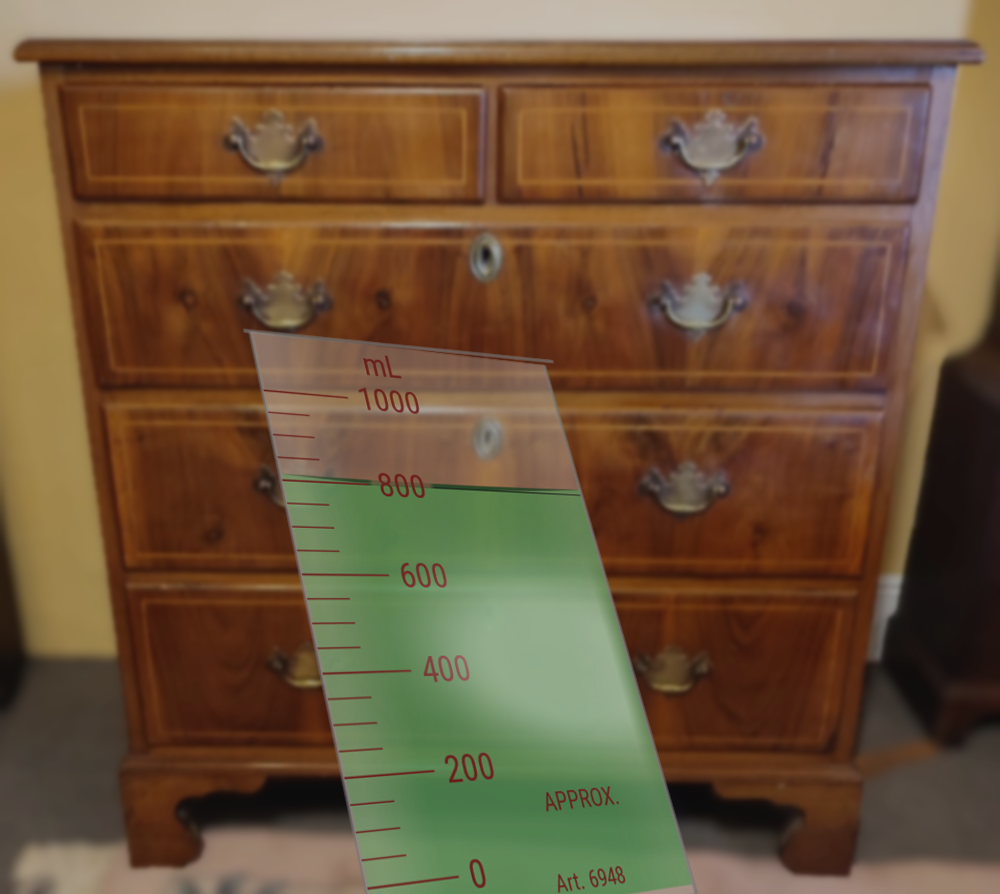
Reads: 800 (mL)
